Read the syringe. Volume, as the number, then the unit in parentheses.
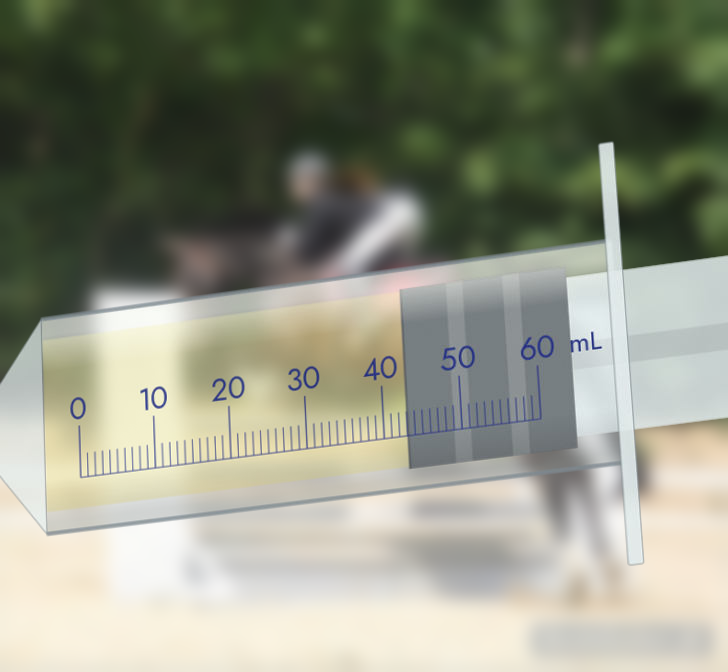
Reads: 43 (mL)
